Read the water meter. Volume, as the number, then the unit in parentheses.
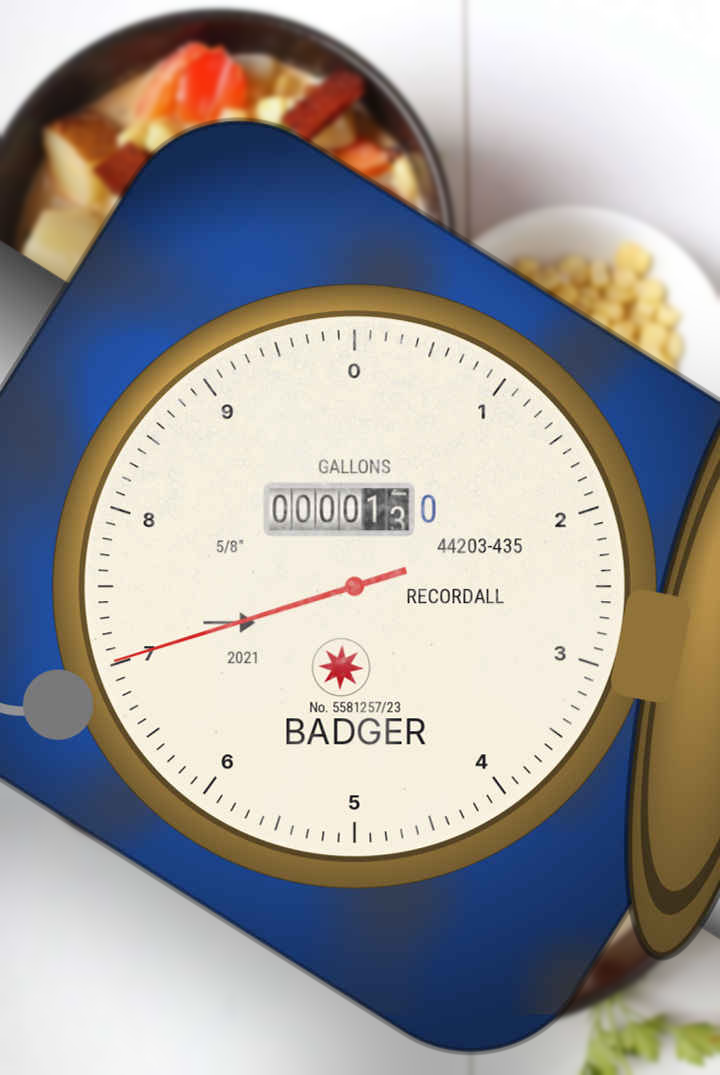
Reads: 127.0 (gal)
